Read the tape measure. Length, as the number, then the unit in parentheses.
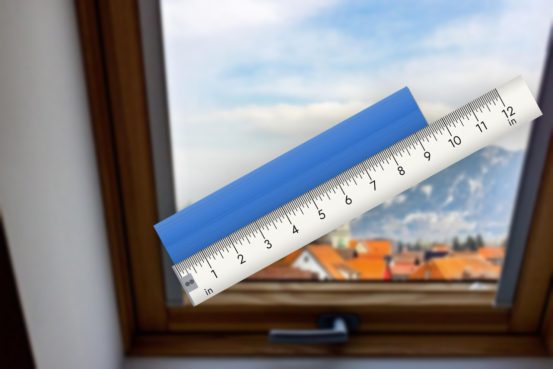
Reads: 9.5 (in)
